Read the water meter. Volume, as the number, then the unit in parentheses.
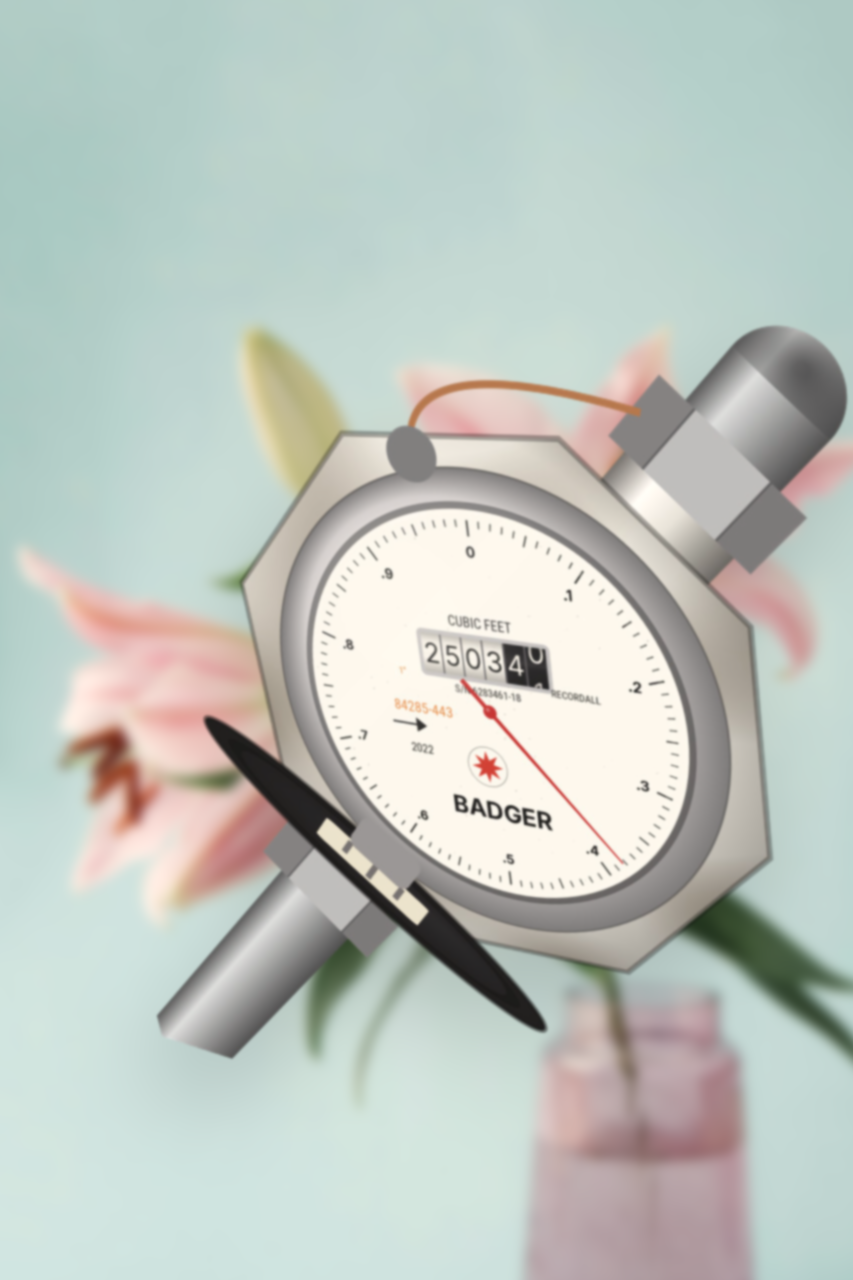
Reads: 250340.38 (ft³)
